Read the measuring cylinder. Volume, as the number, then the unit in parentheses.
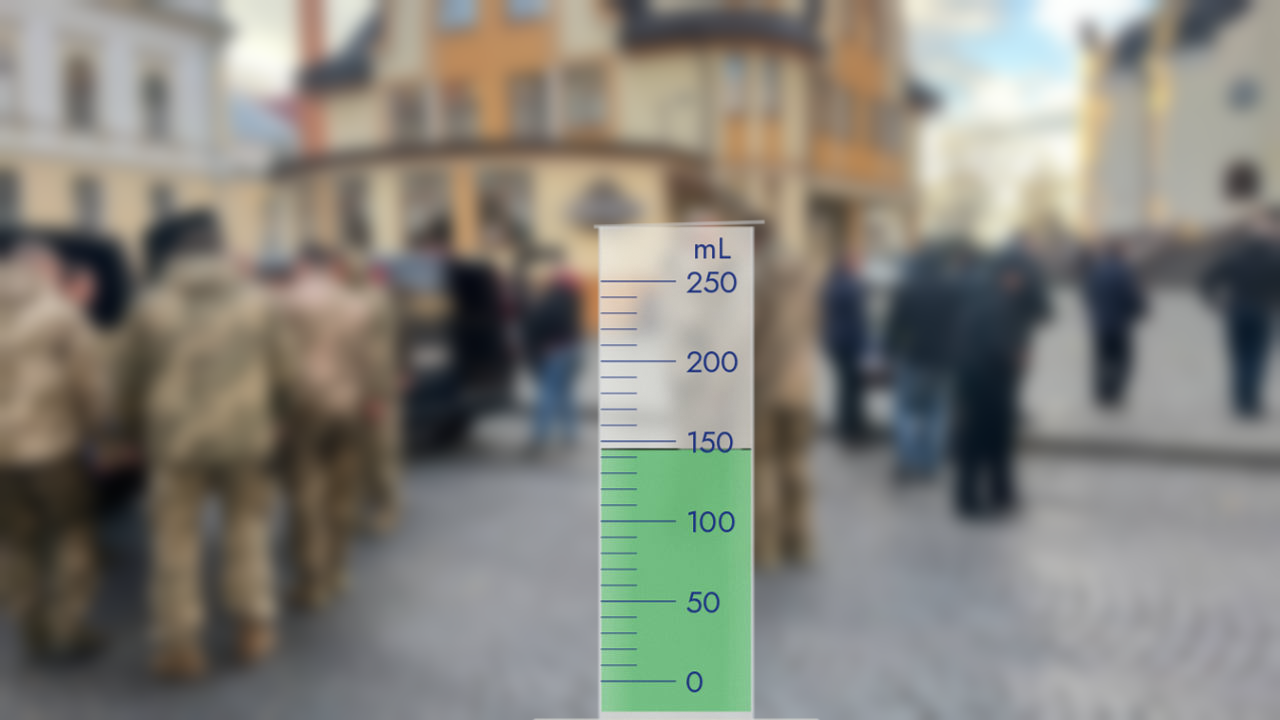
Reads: 145 (mL)
